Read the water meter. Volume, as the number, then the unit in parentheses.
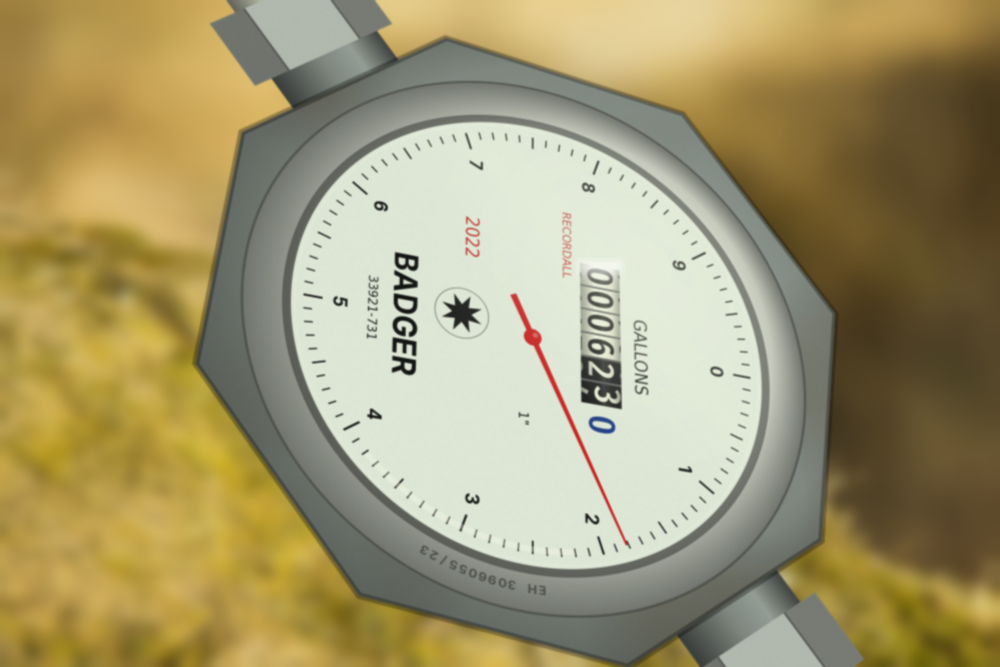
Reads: 6231.8 (gal)
